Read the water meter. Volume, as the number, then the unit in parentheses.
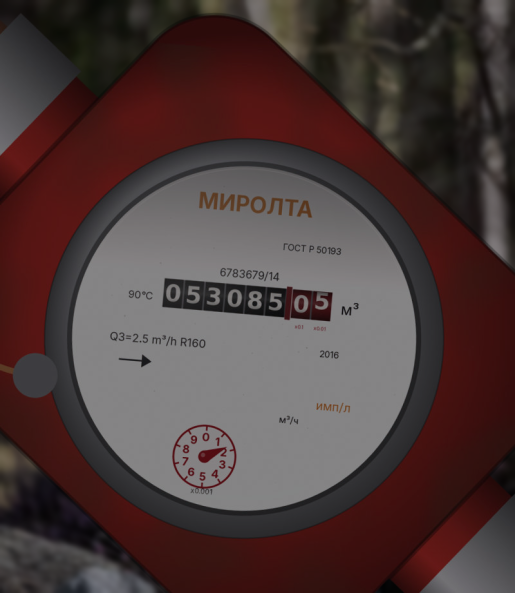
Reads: 53085.051 (m³)
